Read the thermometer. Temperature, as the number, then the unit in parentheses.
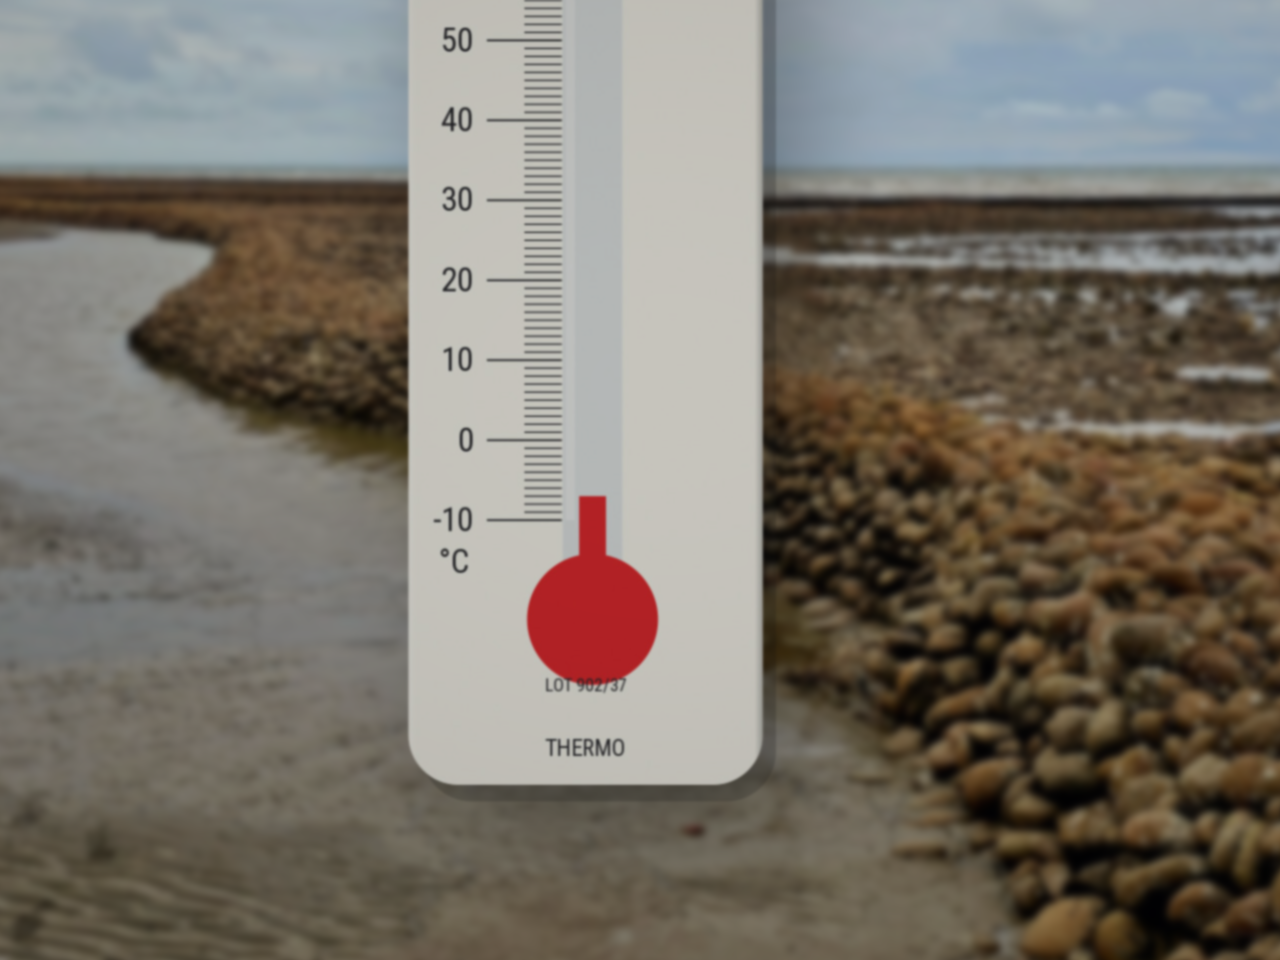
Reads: -7 (°C)
